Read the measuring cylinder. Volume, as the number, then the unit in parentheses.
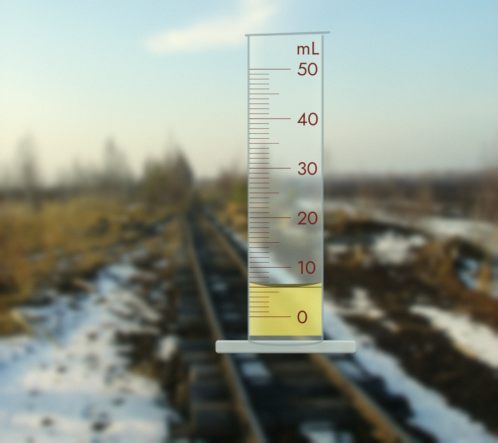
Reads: 6 (mL)
